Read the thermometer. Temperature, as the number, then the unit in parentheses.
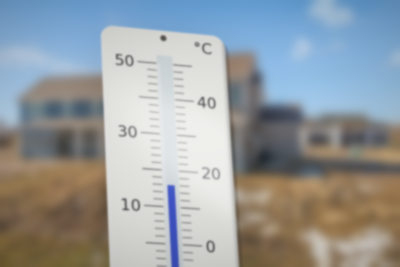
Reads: 16 (°C)
